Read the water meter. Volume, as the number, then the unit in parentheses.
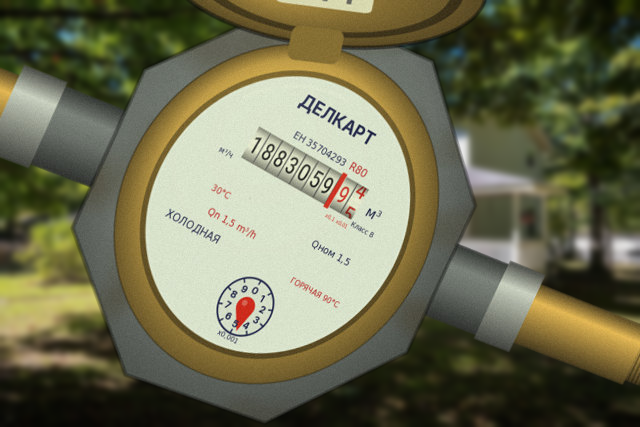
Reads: 1883059.944 (m³)
